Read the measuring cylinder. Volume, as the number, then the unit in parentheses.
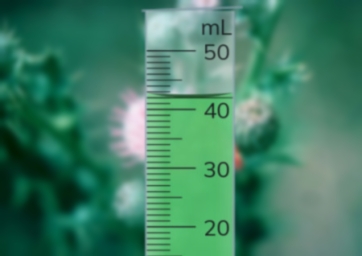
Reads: 42 (mL)
